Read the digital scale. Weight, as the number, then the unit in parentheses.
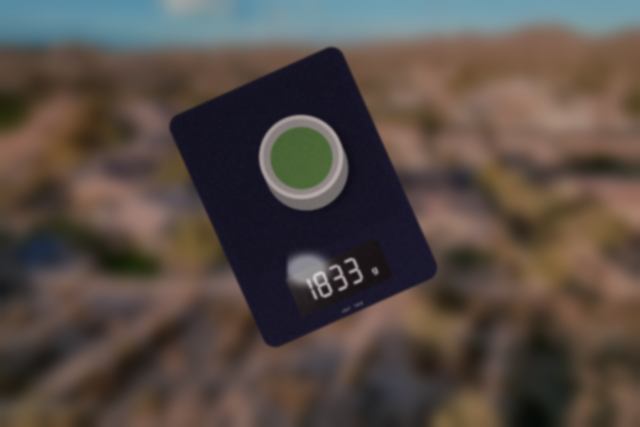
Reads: 1833 (g)
